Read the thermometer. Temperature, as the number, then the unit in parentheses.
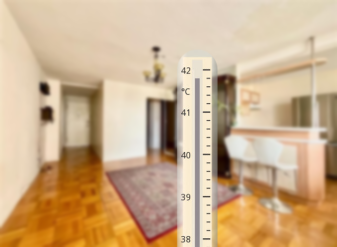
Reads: 41.8 (°C)
